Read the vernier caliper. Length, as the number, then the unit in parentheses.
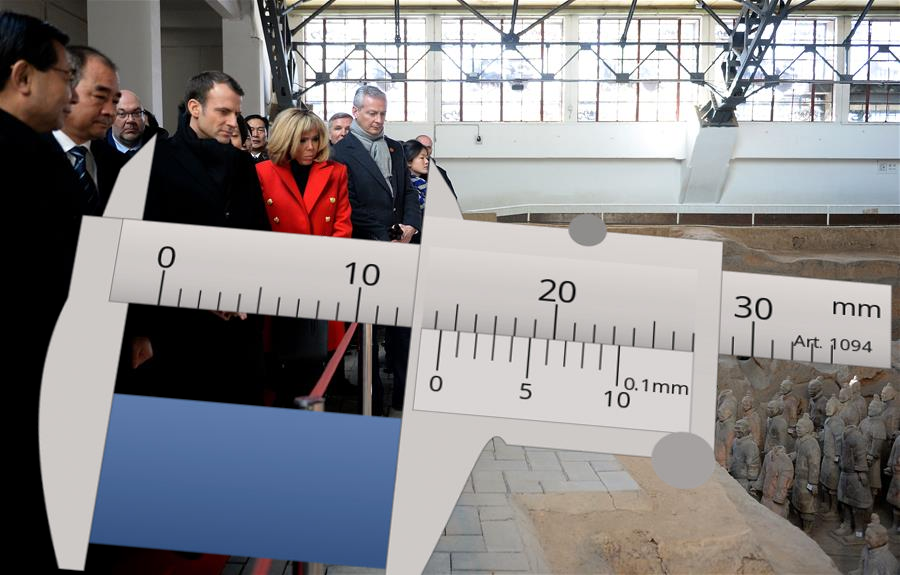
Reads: 14.3 (mm)
